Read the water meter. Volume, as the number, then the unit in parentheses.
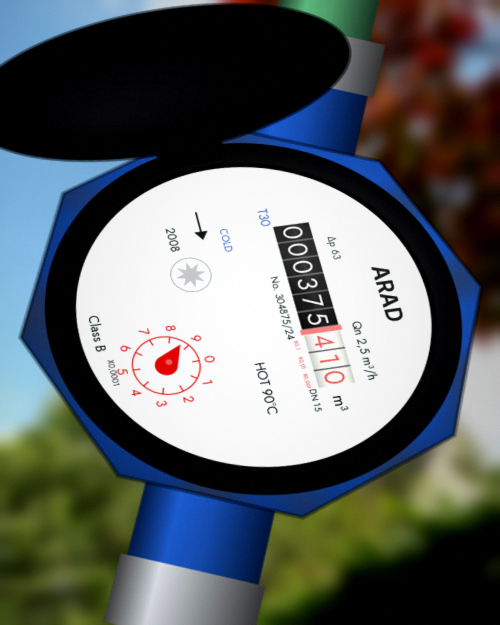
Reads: 375.4108 (m³)
